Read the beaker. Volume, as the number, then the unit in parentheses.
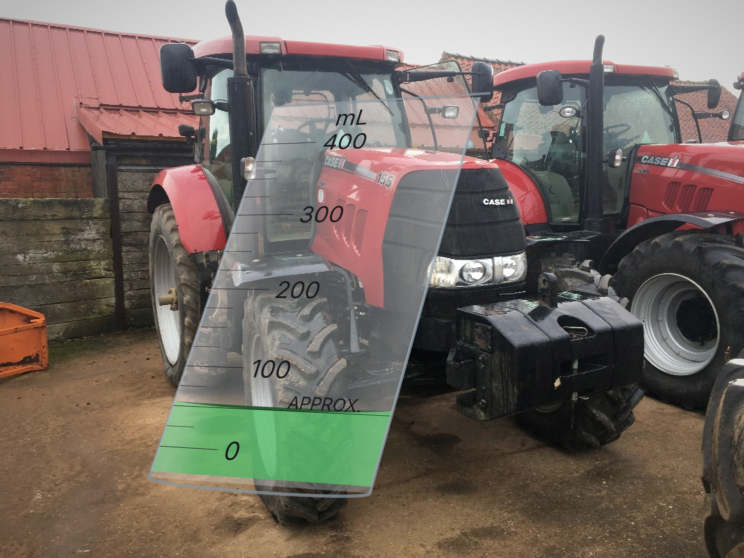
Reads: 50 (mL)
